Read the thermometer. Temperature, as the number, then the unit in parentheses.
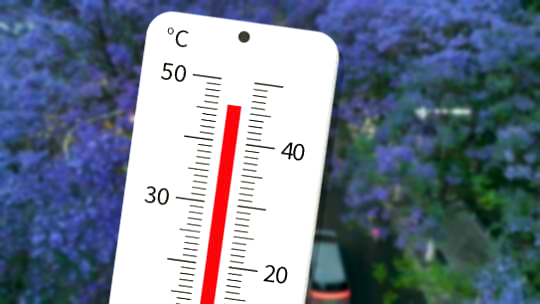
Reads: 46 (°C)
